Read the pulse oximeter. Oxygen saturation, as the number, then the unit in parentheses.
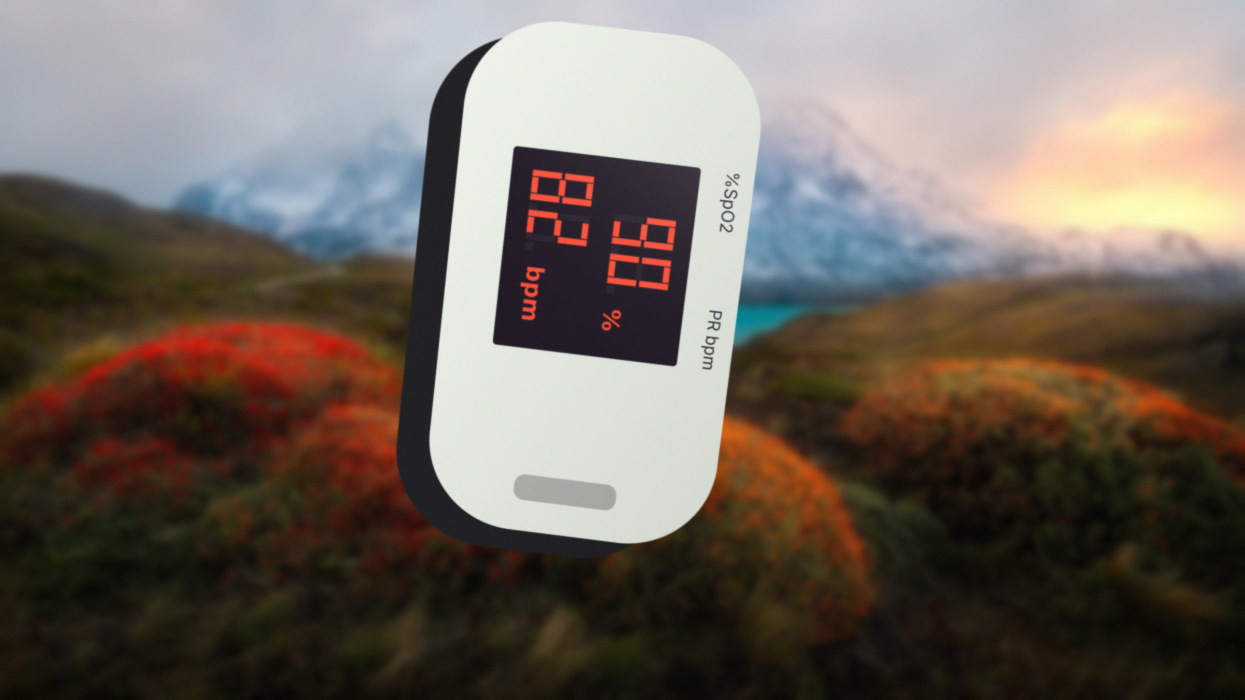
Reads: 90 (%)
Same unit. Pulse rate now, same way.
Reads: 82 (bpm)
